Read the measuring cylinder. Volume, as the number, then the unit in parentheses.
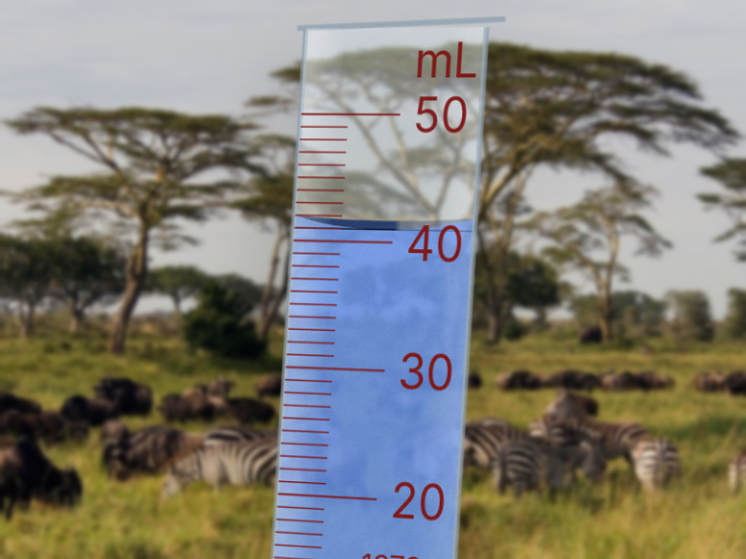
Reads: 41 (mL)
